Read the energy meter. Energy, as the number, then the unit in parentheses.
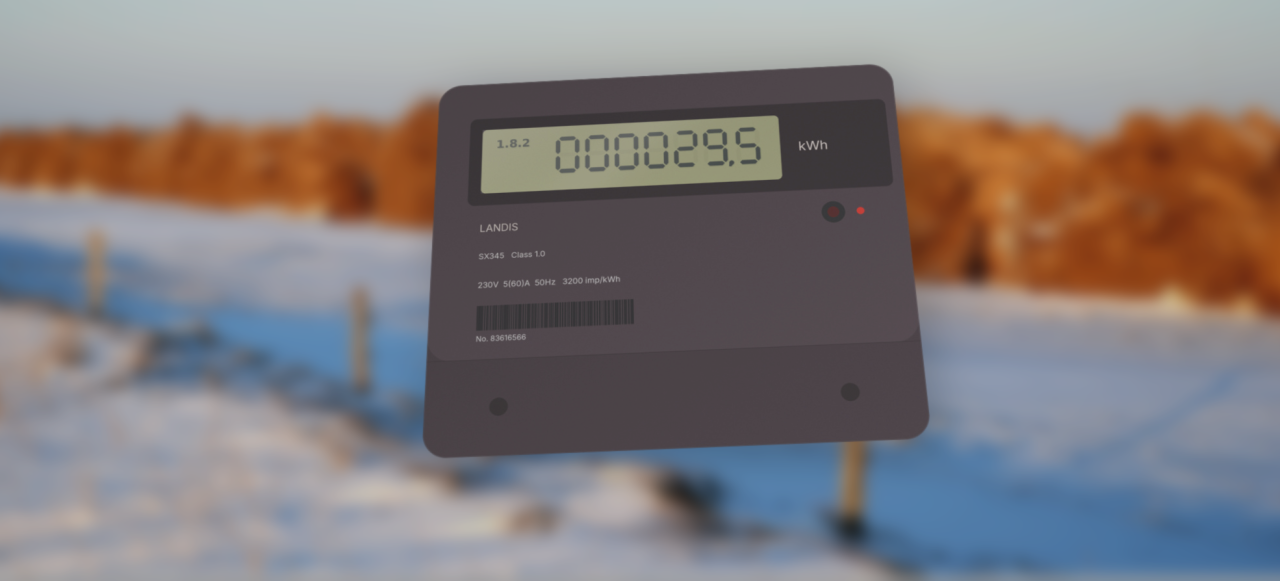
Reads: 29.5 (kWh)
